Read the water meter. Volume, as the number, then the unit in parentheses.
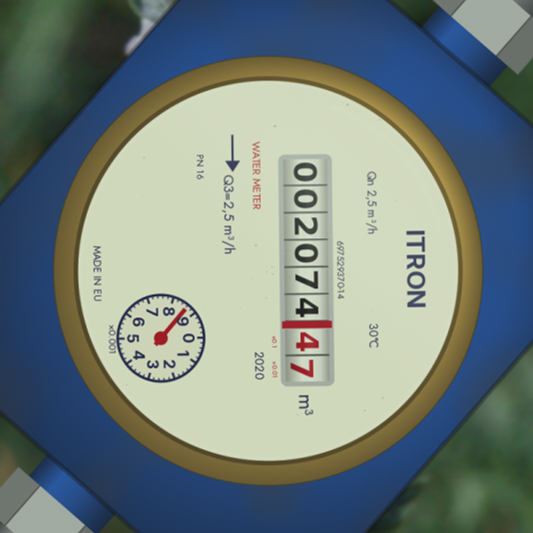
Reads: 2074.468 (m³)
